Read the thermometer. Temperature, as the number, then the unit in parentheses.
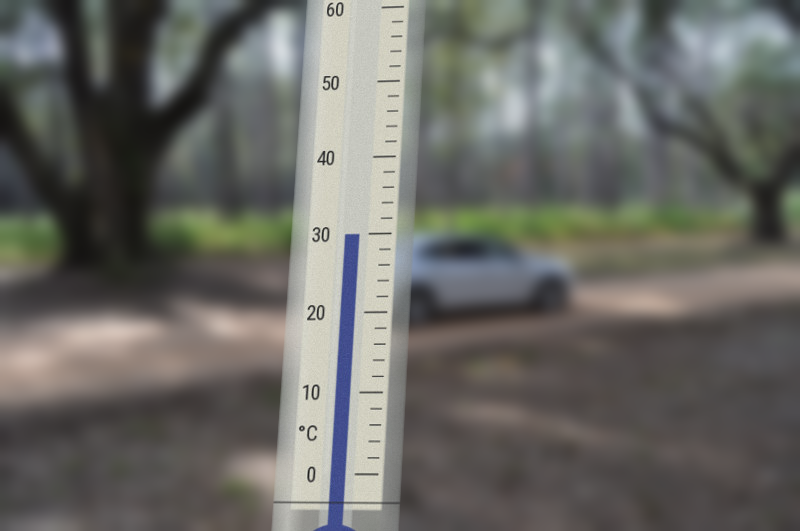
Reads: 30 (°C)
